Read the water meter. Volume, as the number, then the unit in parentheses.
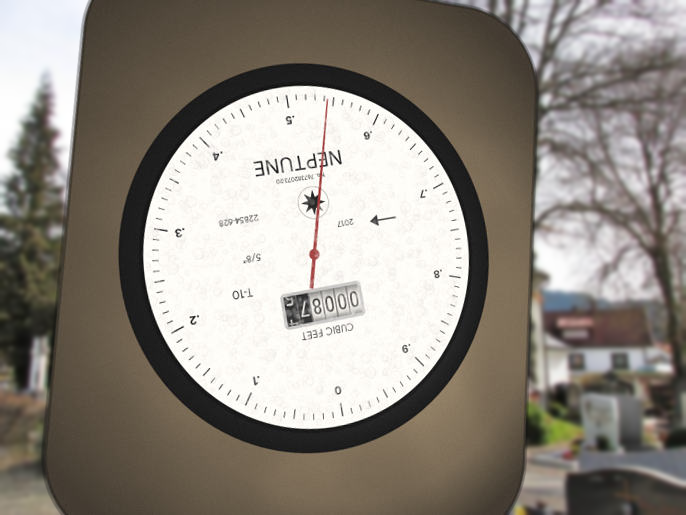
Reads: 874.54 (ft³)
